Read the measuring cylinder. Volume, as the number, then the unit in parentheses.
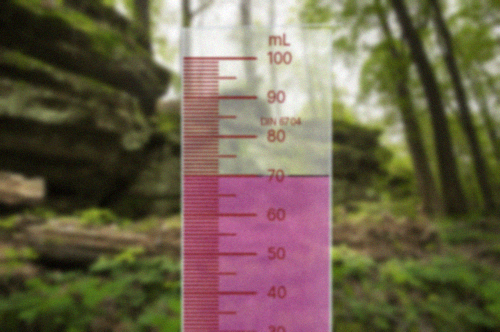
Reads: 70 (mL)
